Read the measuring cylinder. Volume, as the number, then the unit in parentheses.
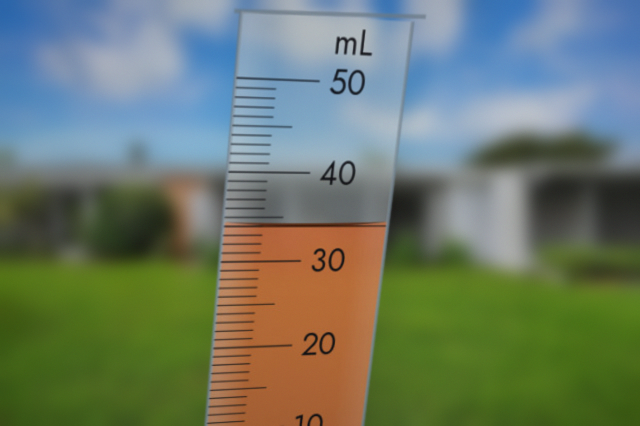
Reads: 34 (mL)
